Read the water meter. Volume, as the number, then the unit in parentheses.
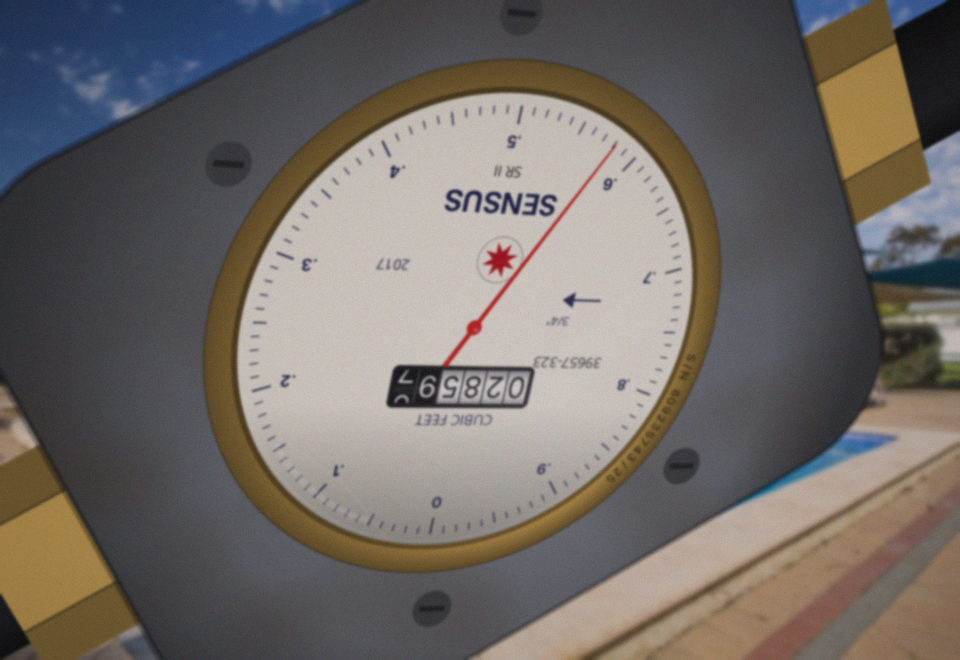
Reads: 28596.58 (ft³)
